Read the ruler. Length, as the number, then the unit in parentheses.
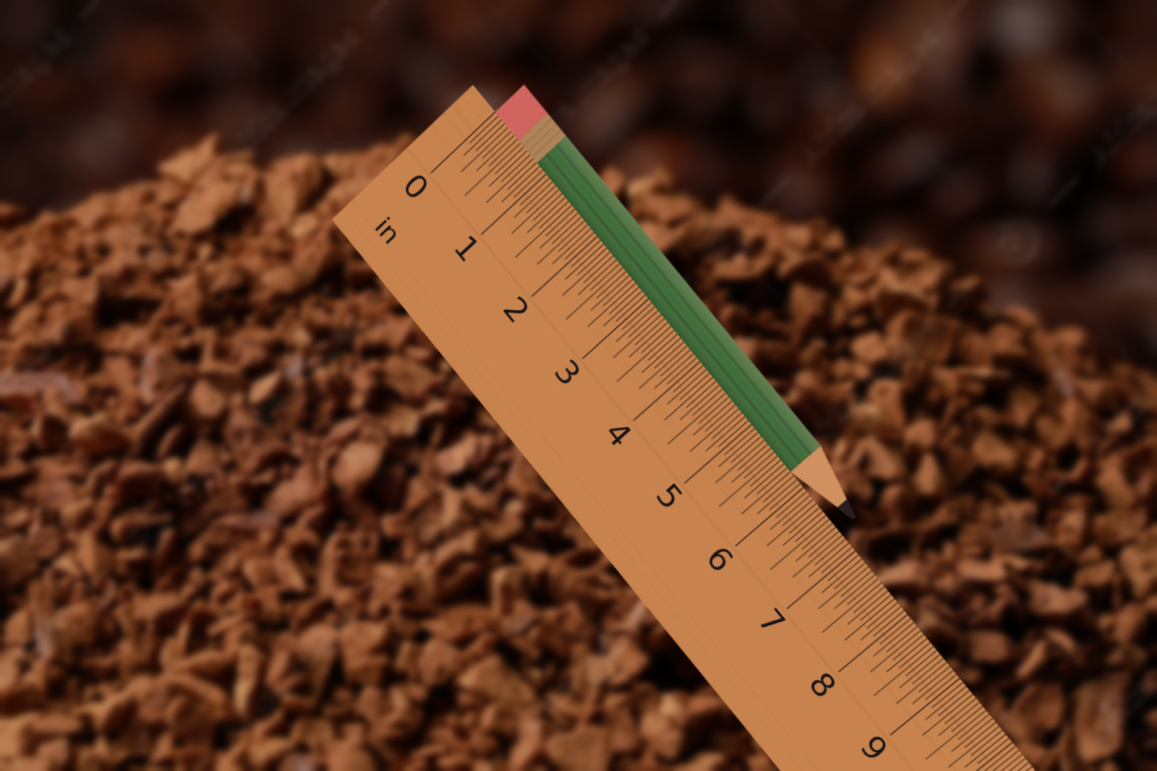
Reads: 6.6875 (in)
